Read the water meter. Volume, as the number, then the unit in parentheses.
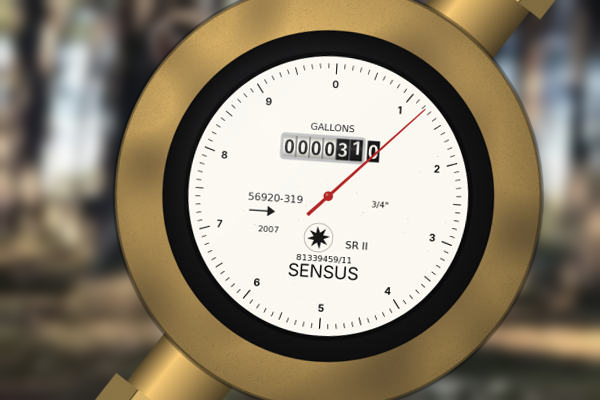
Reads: 311.2 (gal)
